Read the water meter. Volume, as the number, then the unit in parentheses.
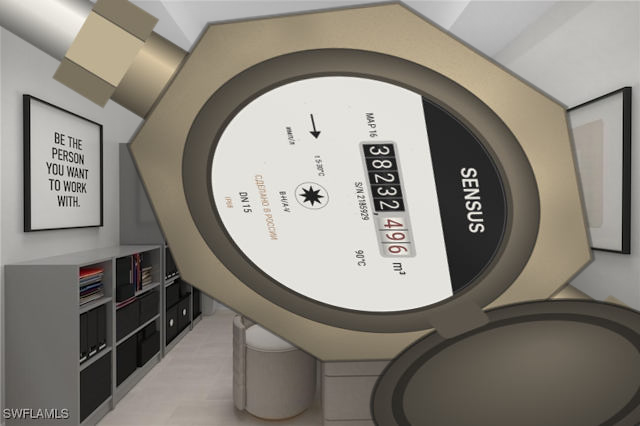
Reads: 38232.496 (m³)
